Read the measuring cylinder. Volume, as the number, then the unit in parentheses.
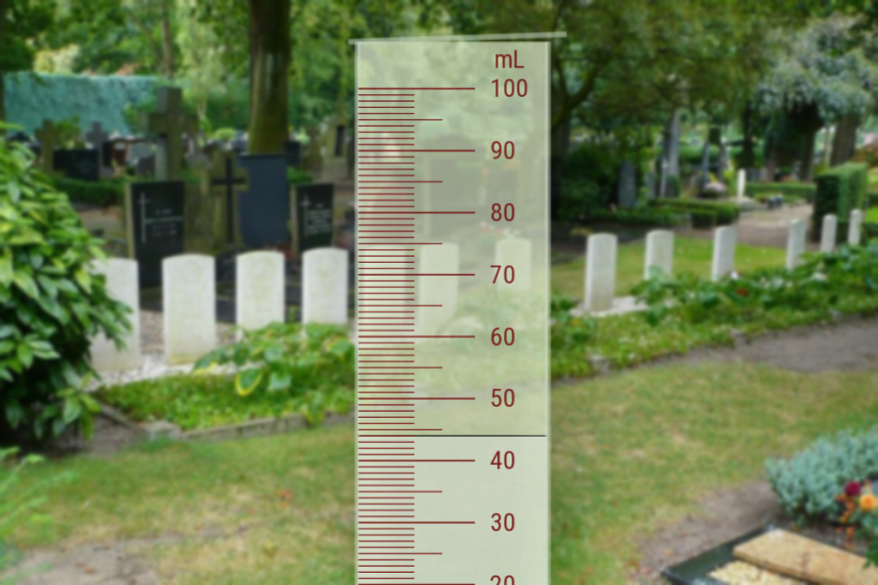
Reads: 44 (mL)
